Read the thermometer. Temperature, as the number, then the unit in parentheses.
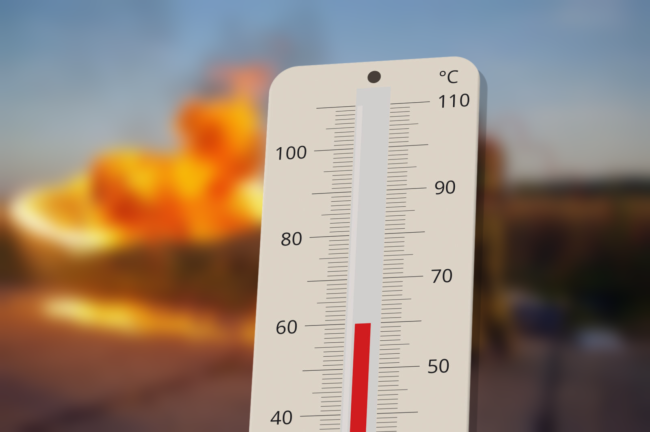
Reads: 60 (°C)
